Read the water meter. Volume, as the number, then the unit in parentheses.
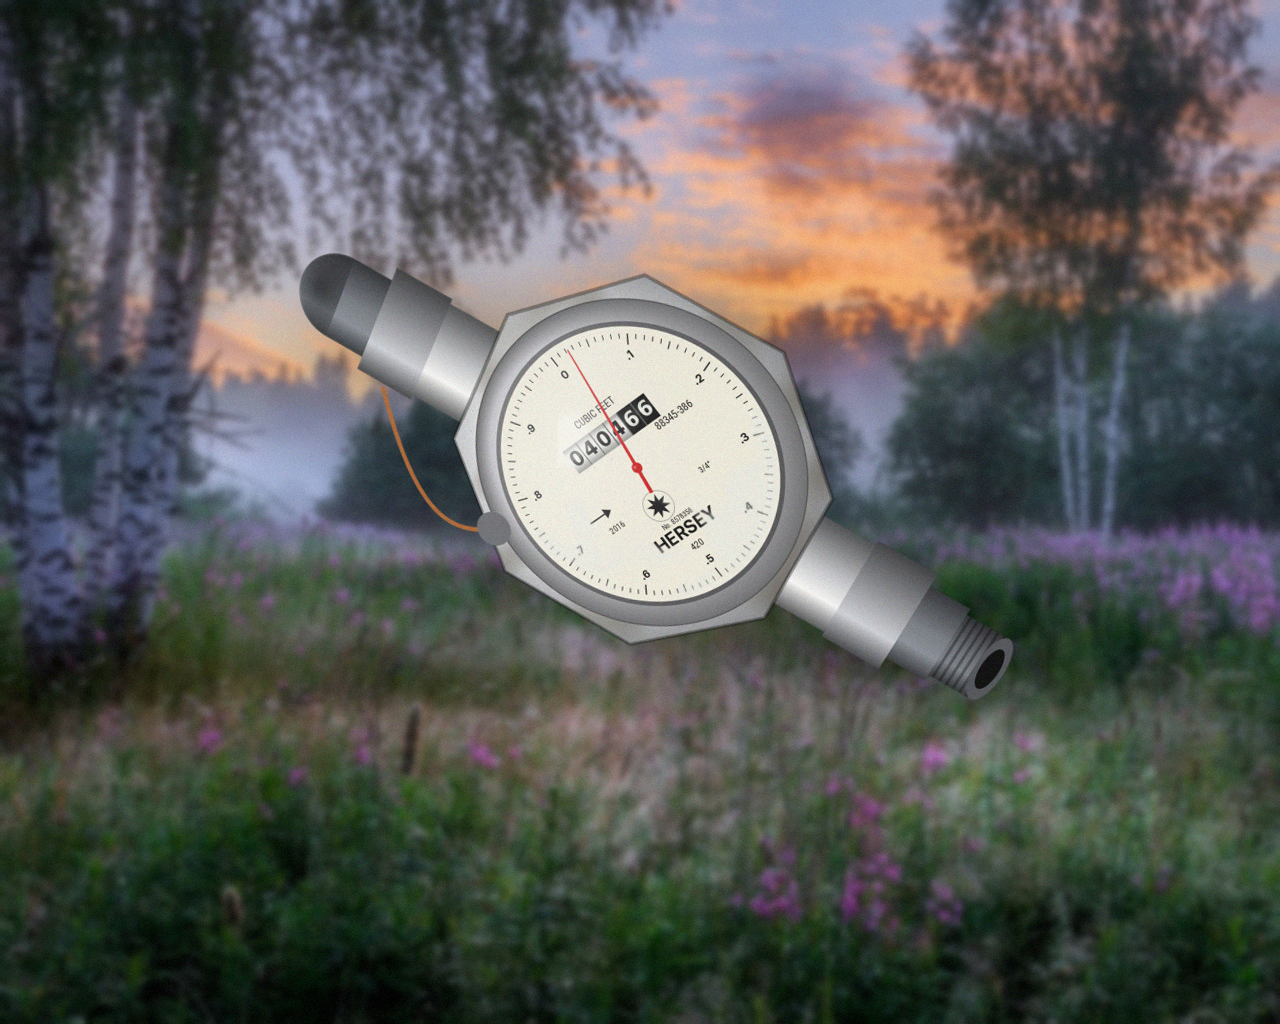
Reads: 40466.02 (ft³)
